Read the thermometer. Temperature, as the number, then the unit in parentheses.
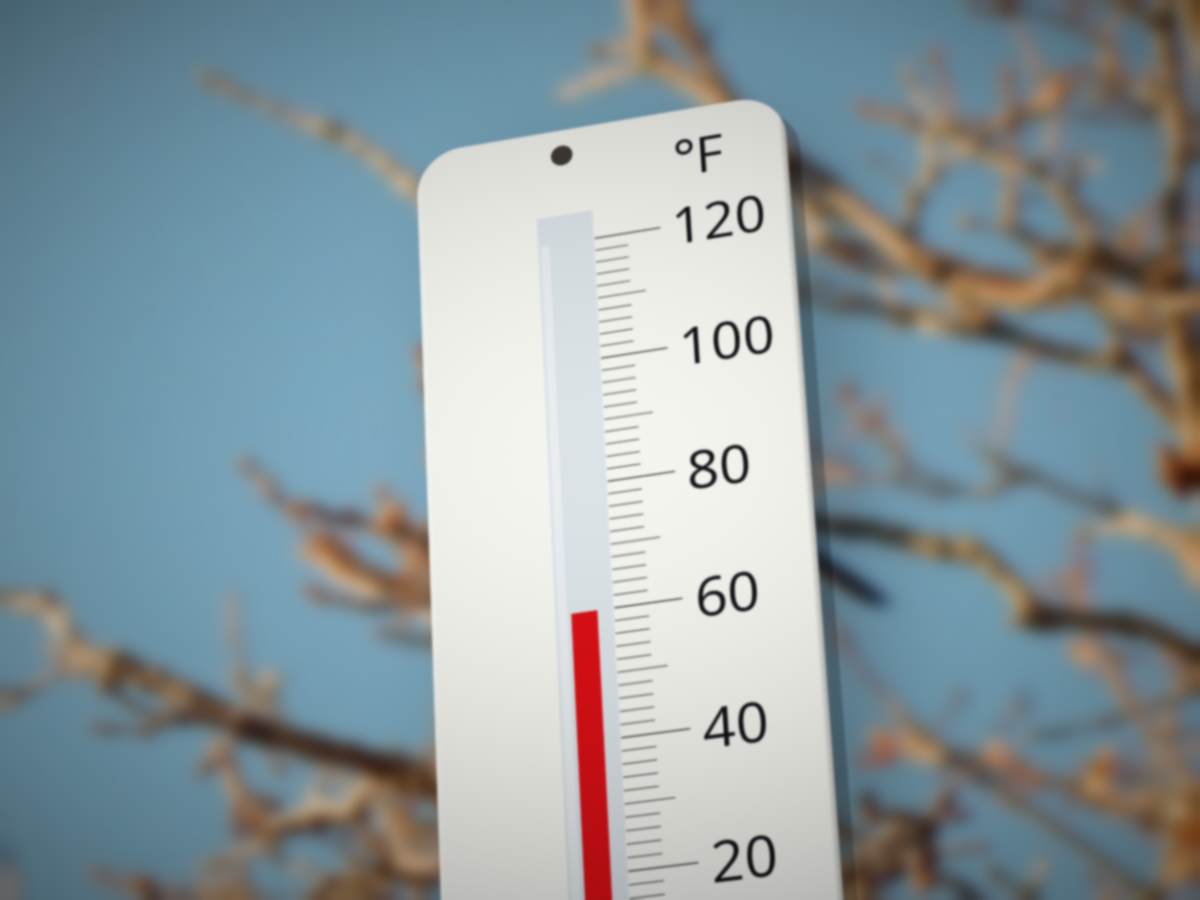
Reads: 60 (°F)
